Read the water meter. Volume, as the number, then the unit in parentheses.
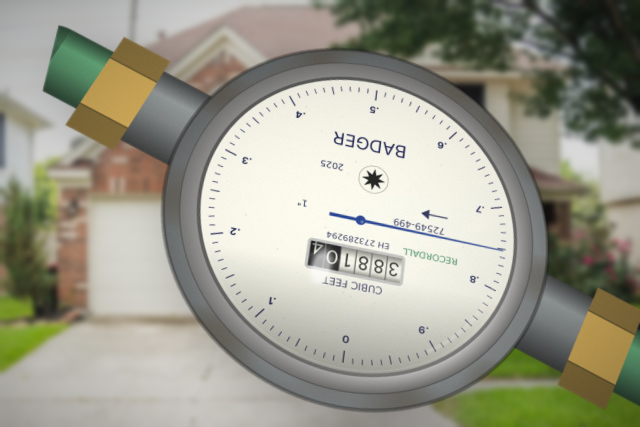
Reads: 388103.75 (ft³)
